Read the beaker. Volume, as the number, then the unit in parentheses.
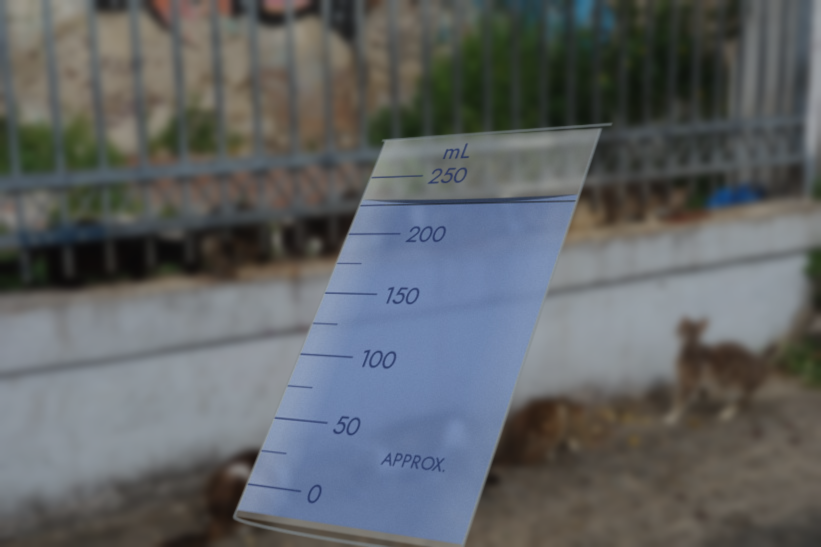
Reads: 225 (mL)
